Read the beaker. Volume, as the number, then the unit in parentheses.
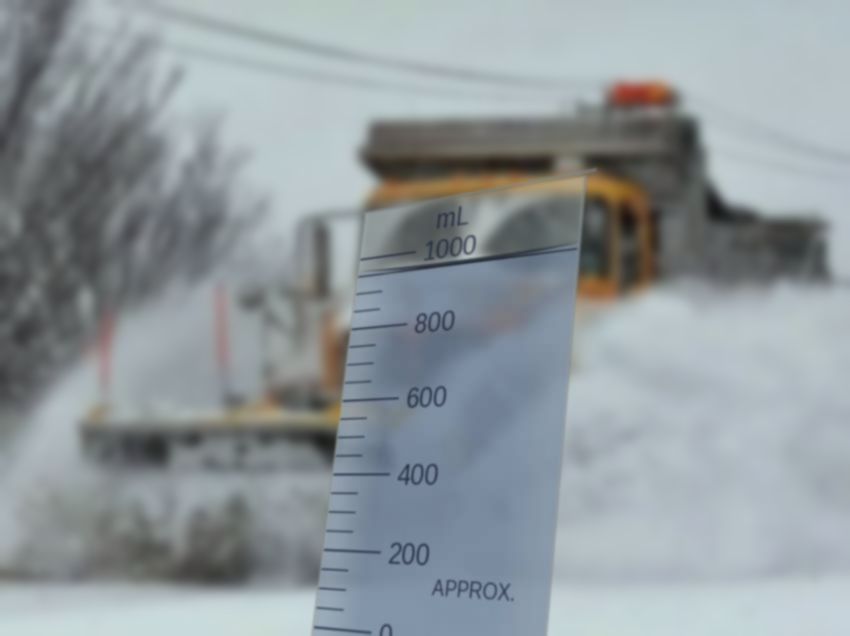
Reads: 950 (mL)
